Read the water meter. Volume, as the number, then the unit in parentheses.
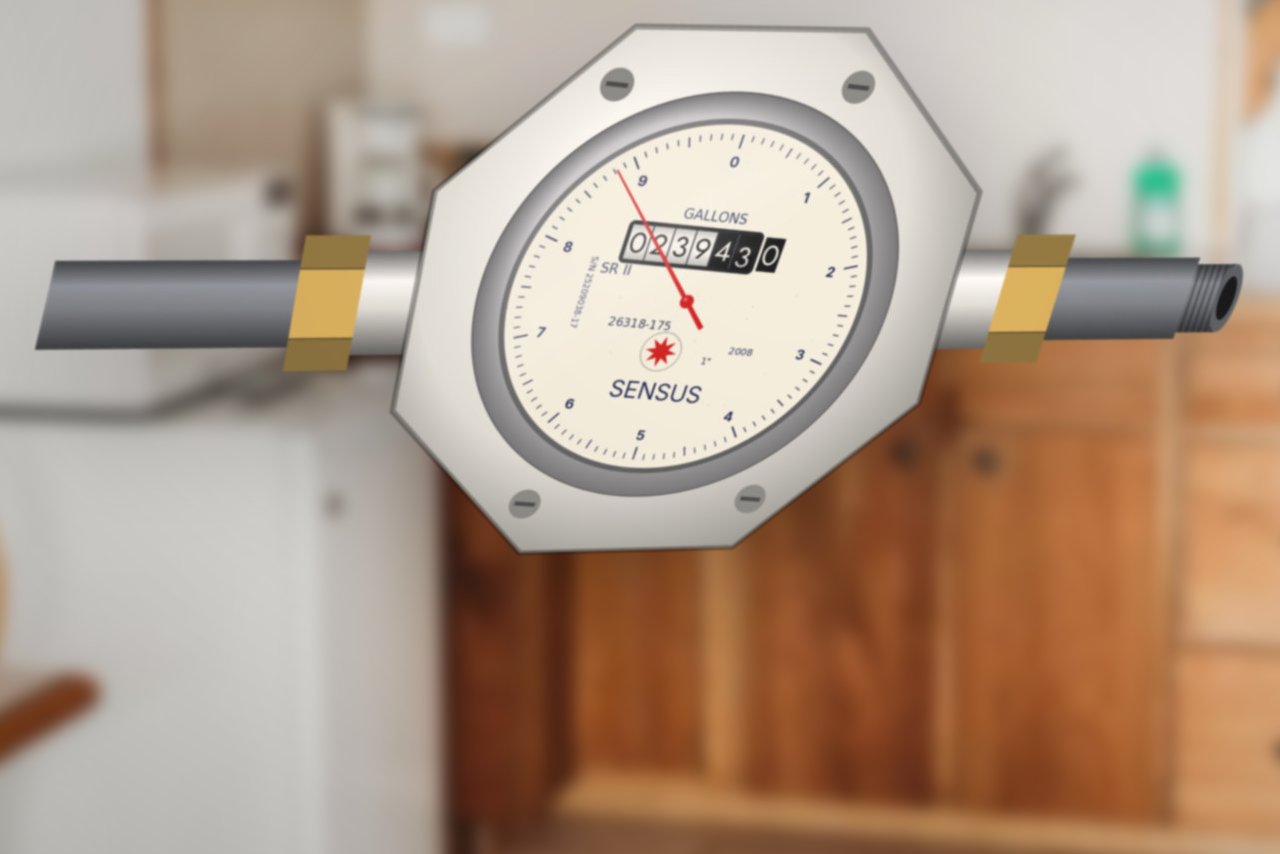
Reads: 239428.8 (gal)
